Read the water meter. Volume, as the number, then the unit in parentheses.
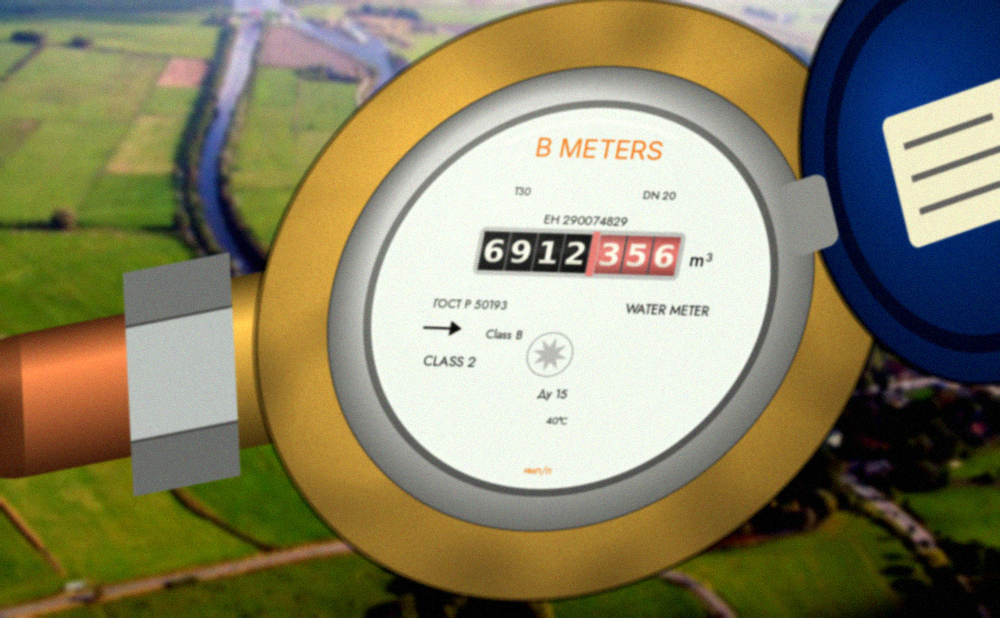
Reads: 6912.356 (m³)
